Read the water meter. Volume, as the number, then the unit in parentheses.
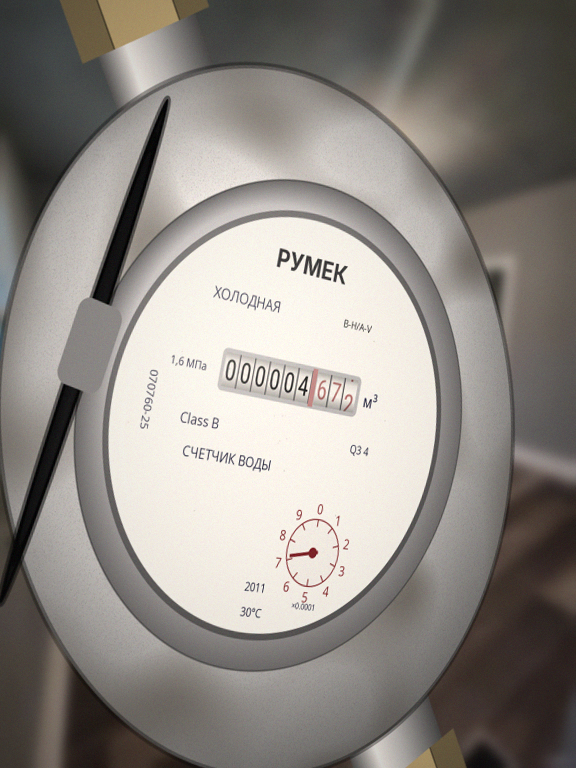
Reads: 4.6717 (m³)
